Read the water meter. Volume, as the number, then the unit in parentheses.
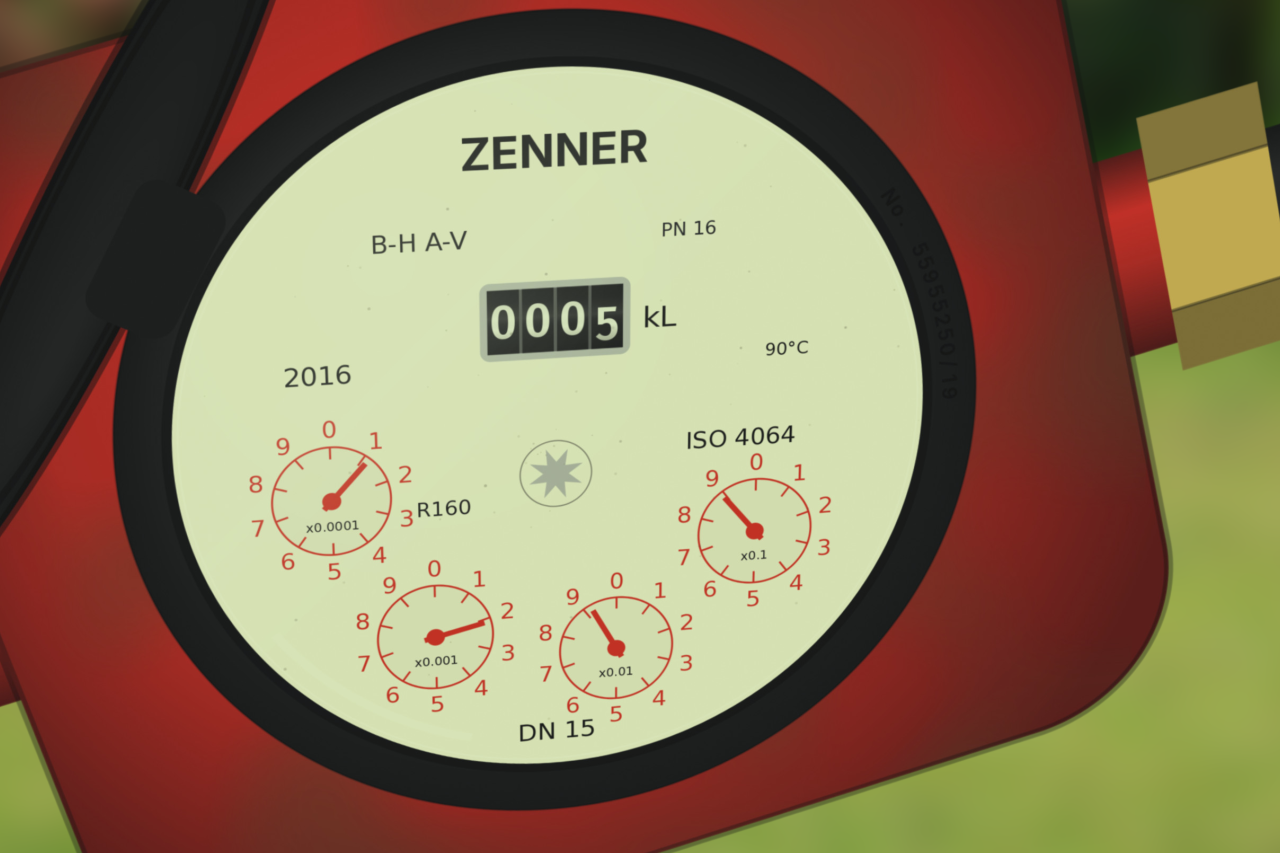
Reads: 4.8921 (kL)
